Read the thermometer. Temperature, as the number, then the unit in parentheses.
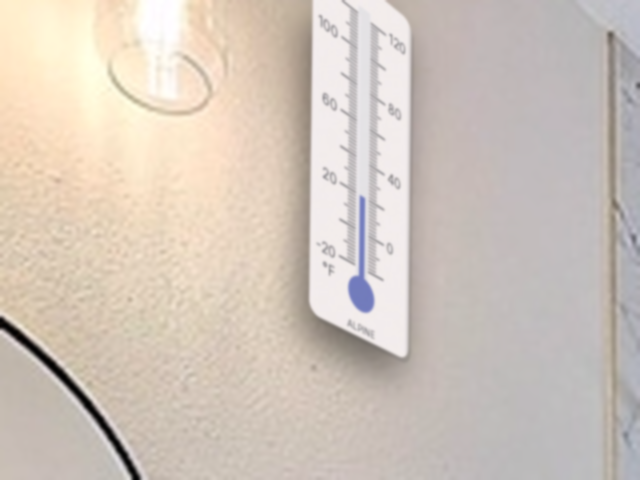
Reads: 20 (°F)
